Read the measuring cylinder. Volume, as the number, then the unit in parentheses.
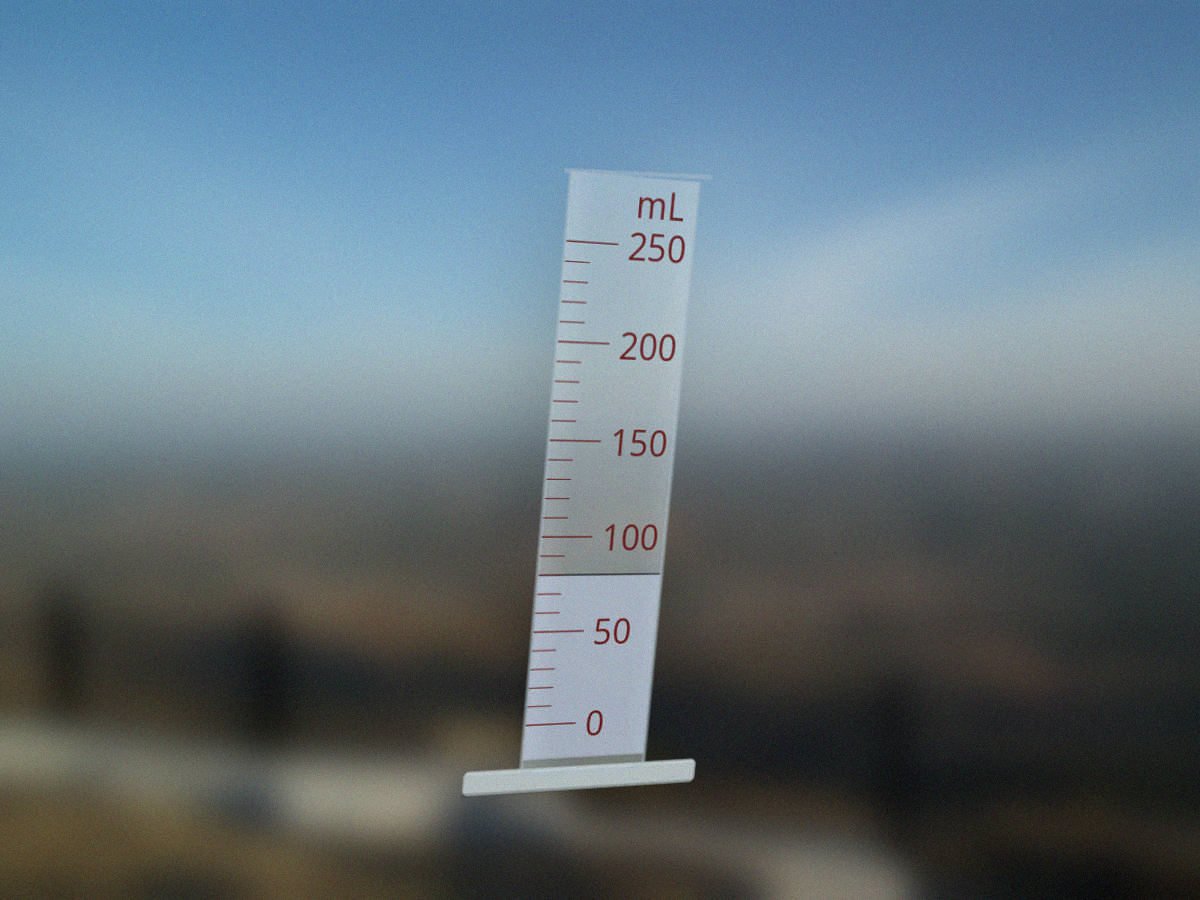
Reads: 80 (mL)
